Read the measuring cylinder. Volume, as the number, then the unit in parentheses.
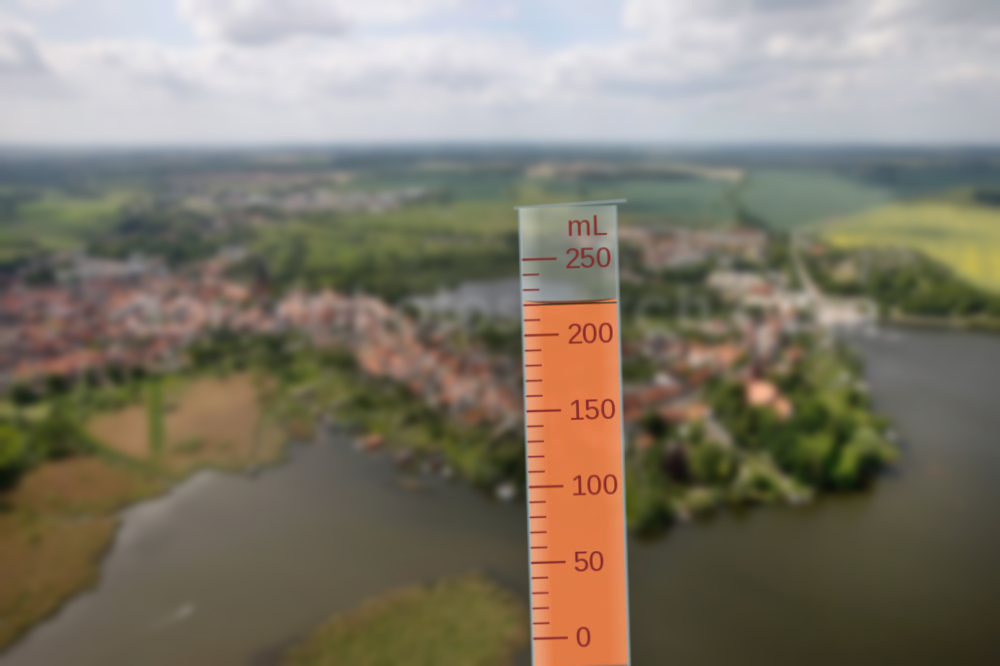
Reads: 220 (mL)
